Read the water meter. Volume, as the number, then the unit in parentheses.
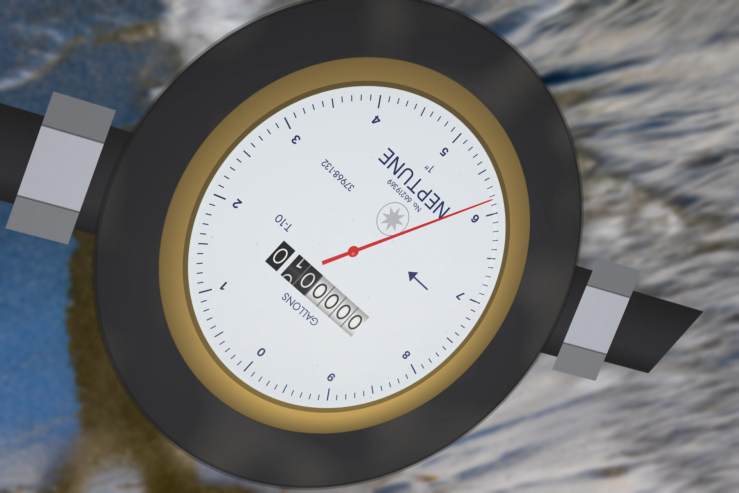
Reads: 5.8 (gal)
